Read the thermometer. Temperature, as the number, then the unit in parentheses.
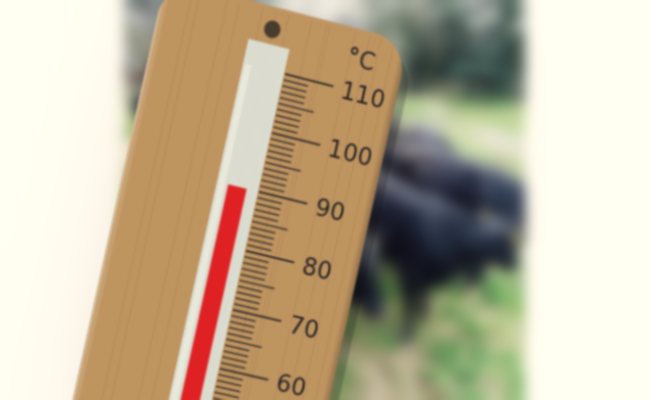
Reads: 90 (°C)
